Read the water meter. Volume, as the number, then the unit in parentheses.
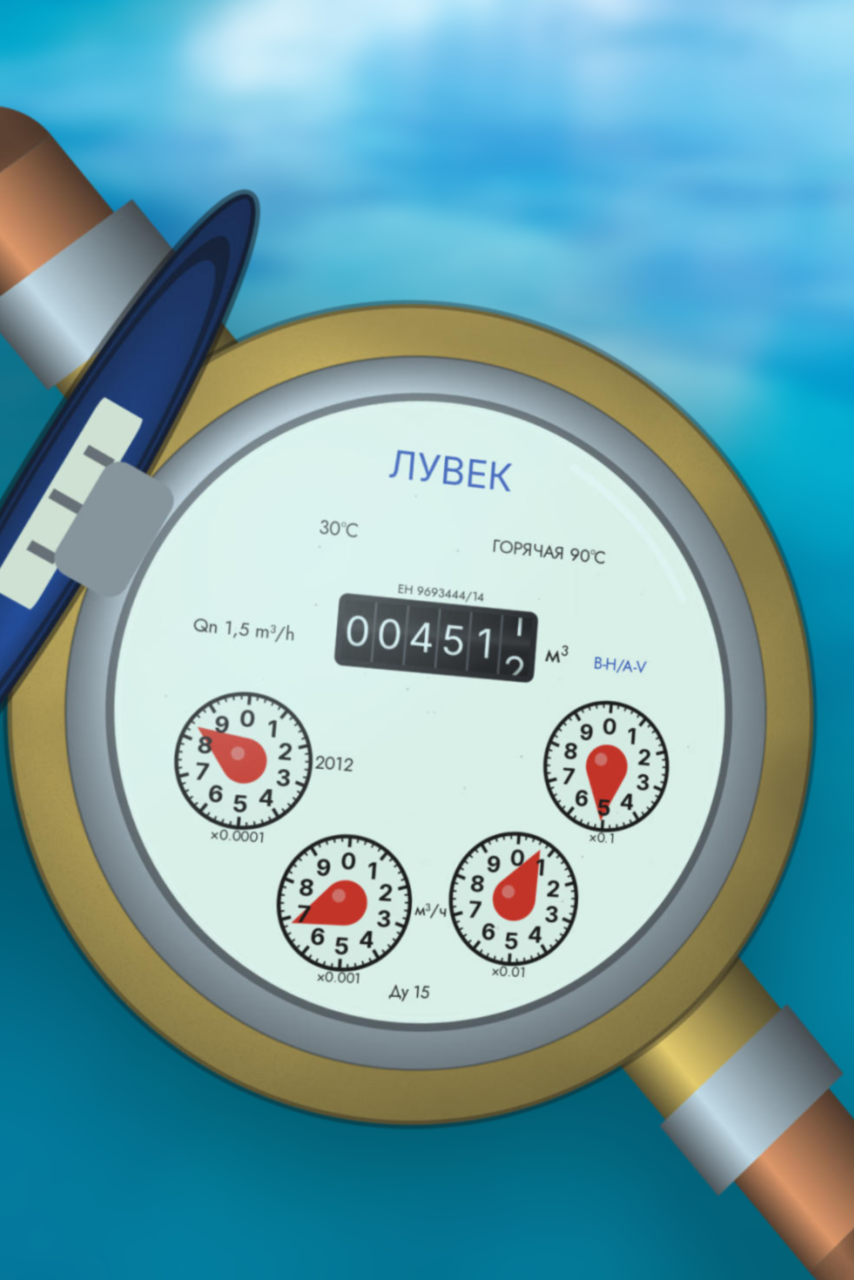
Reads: 4511.5068 (m³)
